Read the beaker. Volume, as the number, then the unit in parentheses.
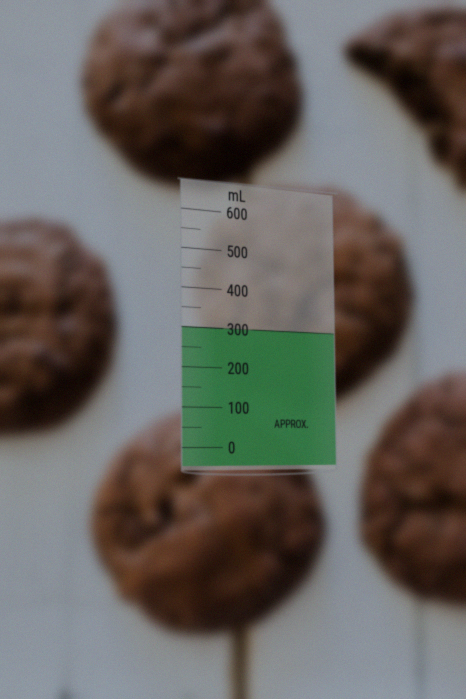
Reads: 300 (mL)
